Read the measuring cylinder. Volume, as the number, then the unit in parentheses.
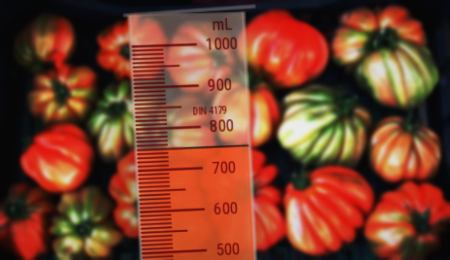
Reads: 750 (mL)
